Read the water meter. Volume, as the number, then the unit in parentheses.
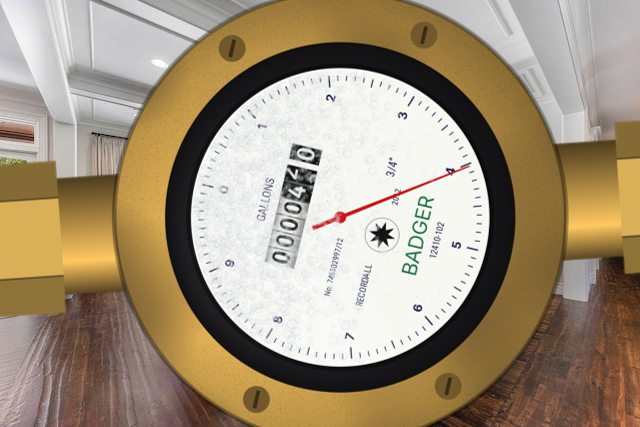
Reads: 424.0 (gal)
